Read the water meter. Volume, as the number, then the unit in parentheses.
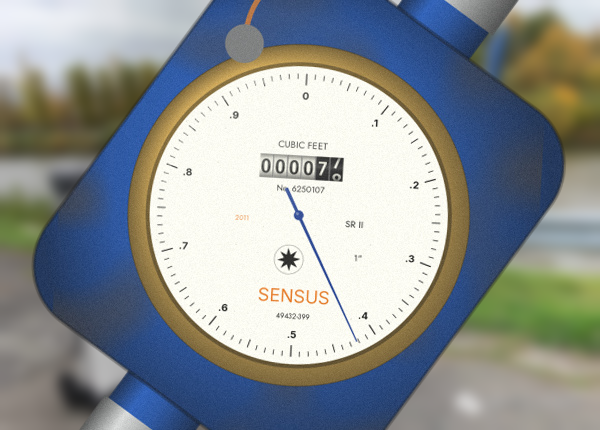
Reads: 77.42 (ft³)
